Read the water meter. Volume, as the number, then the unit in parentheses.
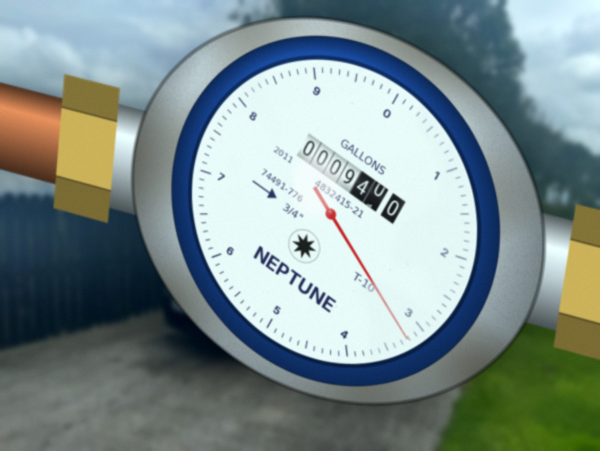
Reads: 9403.2 (gal)
